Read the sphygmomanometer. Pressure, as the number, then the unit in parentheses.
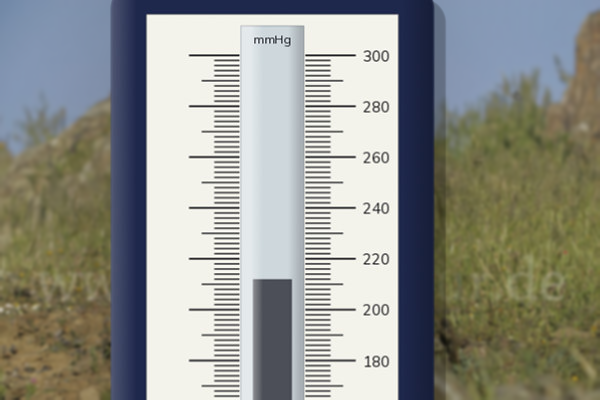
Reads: 212 (mmHg)
